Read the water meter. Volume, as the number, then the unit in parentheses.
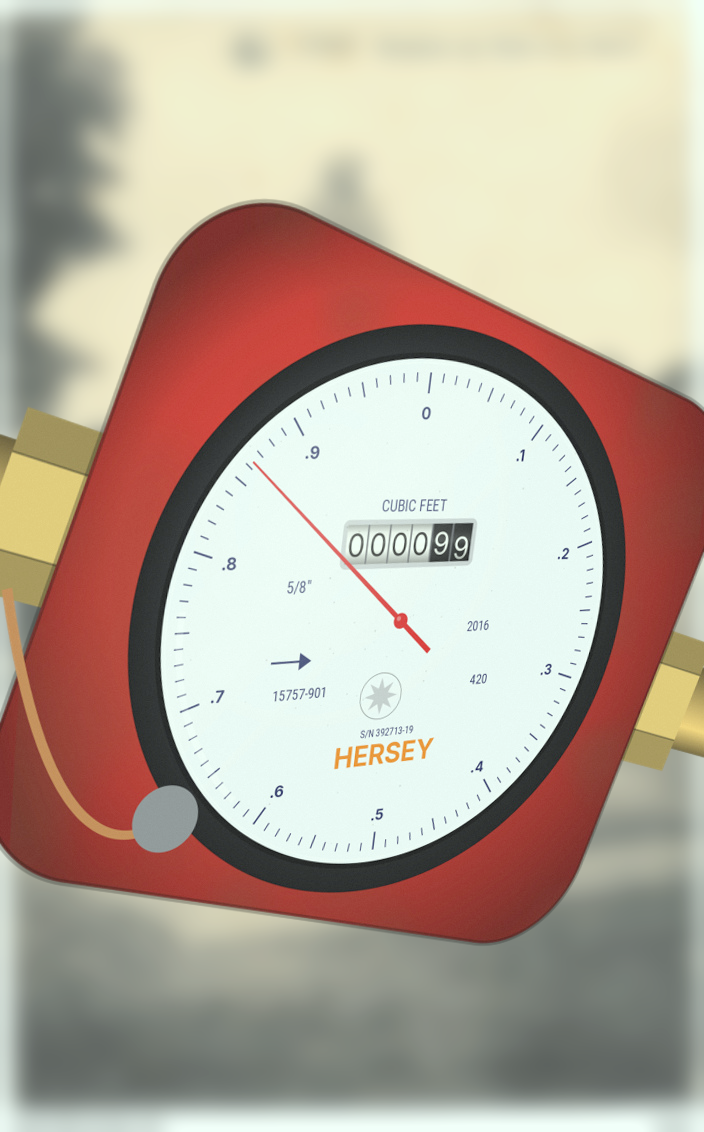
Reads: 98.86 (ft³)
